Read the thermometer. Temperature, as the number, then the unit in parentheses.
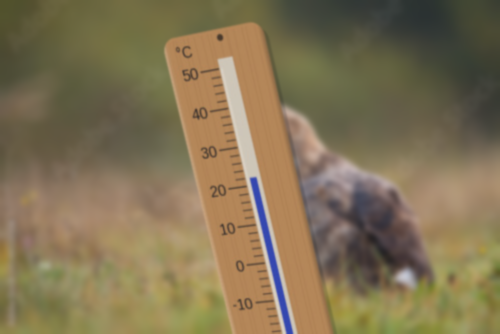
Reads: 22 (°C)
